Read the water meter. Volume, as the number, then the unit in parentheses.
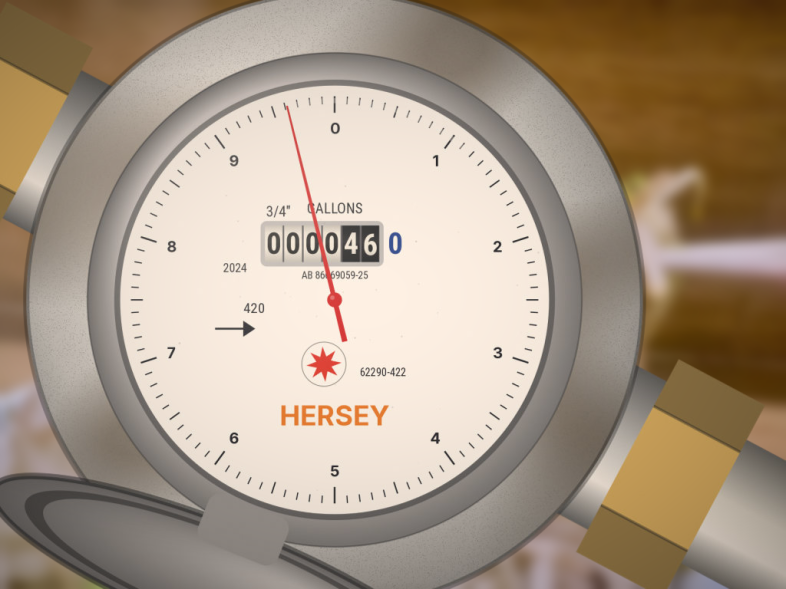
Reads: 459.6 (gal)
